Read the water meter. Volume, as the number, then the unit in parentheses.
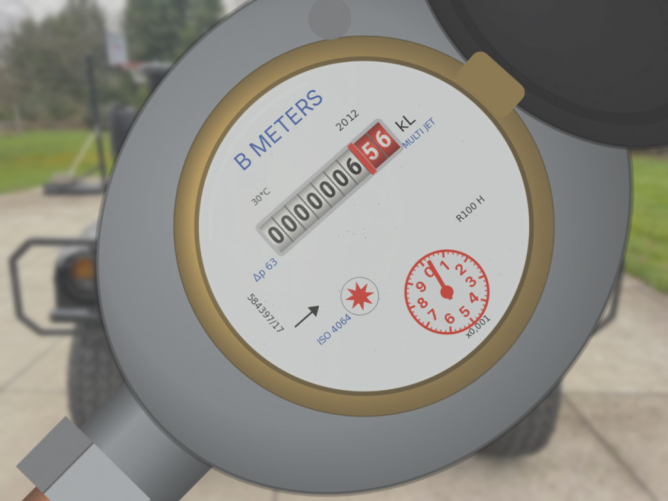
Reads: 6.560 (kL)
